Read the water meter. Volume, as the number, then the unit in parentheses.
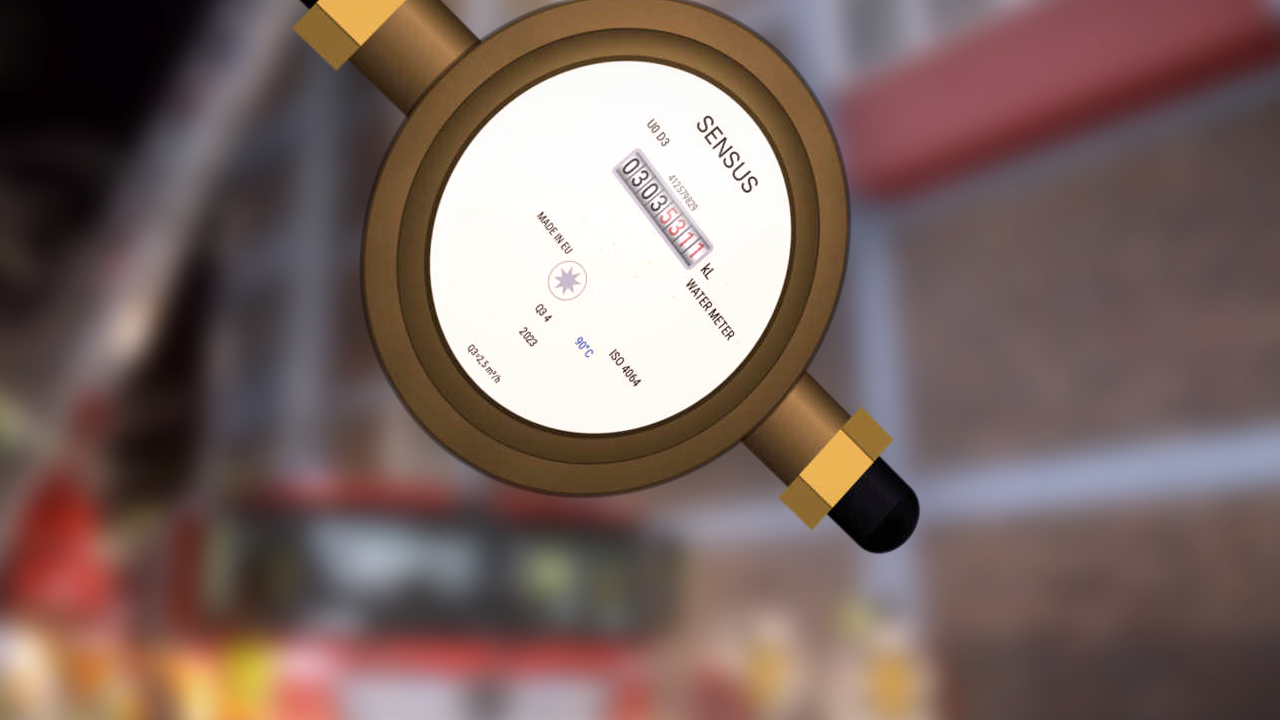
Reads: 303.5311 (kL)
